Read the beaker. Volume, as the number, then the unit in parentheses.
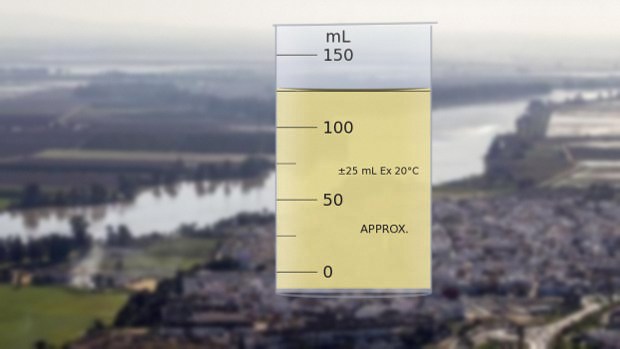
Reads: 125 (mL)
